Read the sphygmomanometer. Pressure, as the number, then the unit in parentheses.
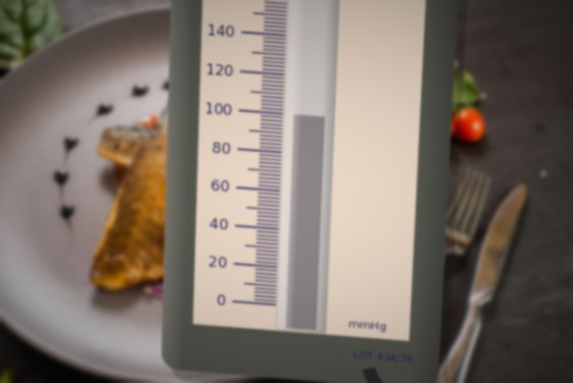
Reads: 100 (mmHg)
